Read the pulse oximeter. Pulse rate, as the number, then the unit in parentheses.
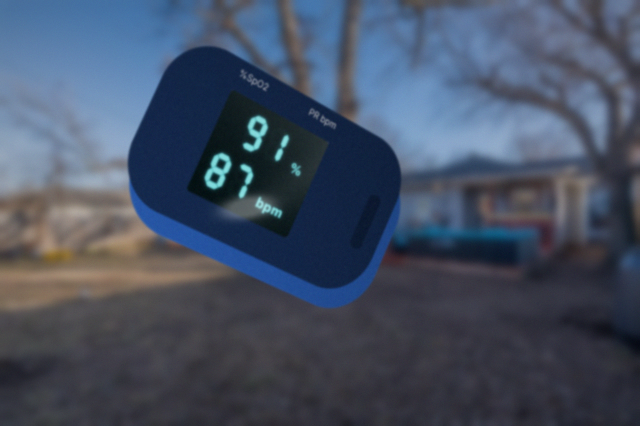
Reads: 87 (bpm)
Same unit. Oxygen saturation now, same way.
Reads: 91 (%)
